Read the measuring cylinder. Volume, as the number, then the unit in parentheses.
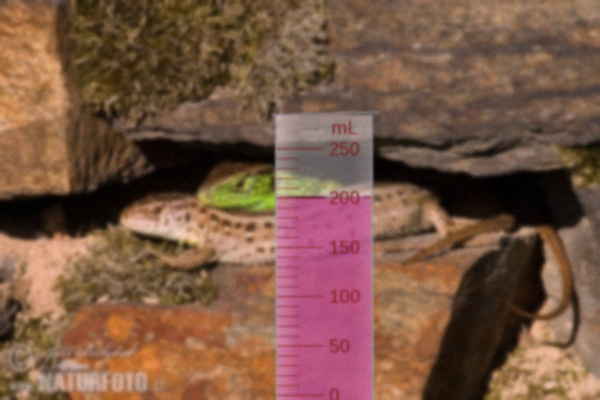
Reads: 200 (mL)
